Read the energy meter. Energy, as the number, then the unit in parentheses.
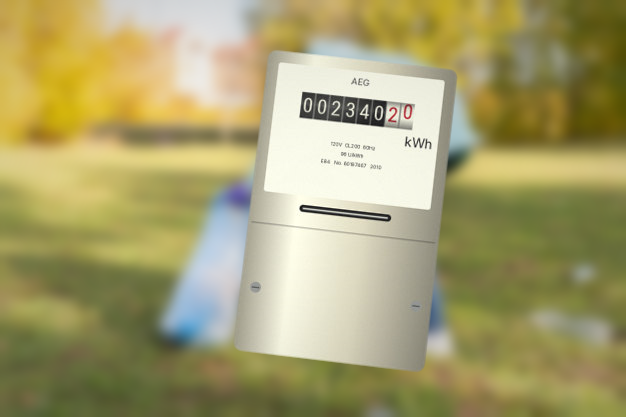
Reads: 2340.20 (kWh)
